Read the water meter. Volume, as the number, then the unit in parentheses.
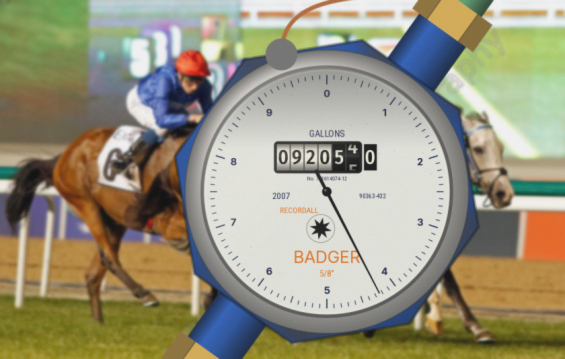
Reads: 920544.2 (gal)
